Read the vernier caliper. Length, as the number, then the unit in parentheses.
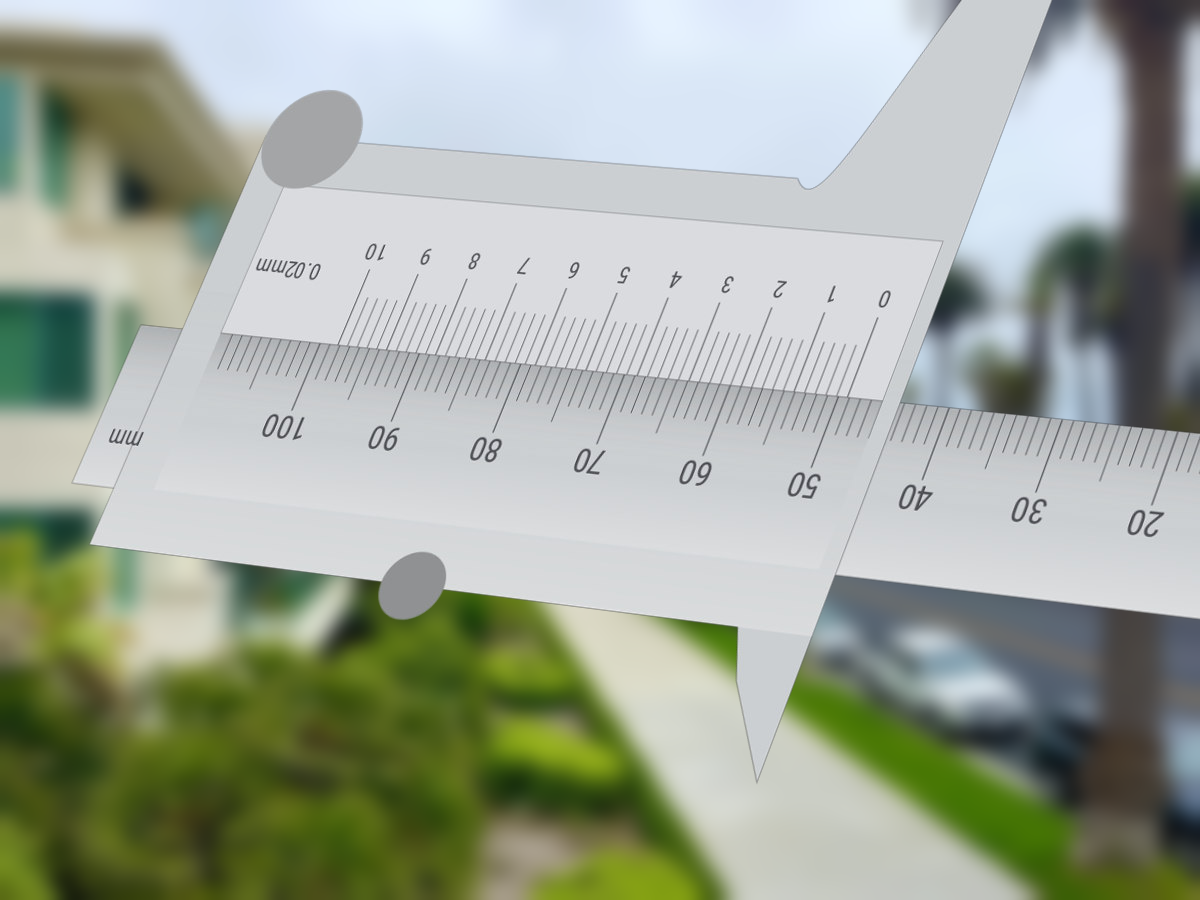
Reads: 49.2 (mm)
